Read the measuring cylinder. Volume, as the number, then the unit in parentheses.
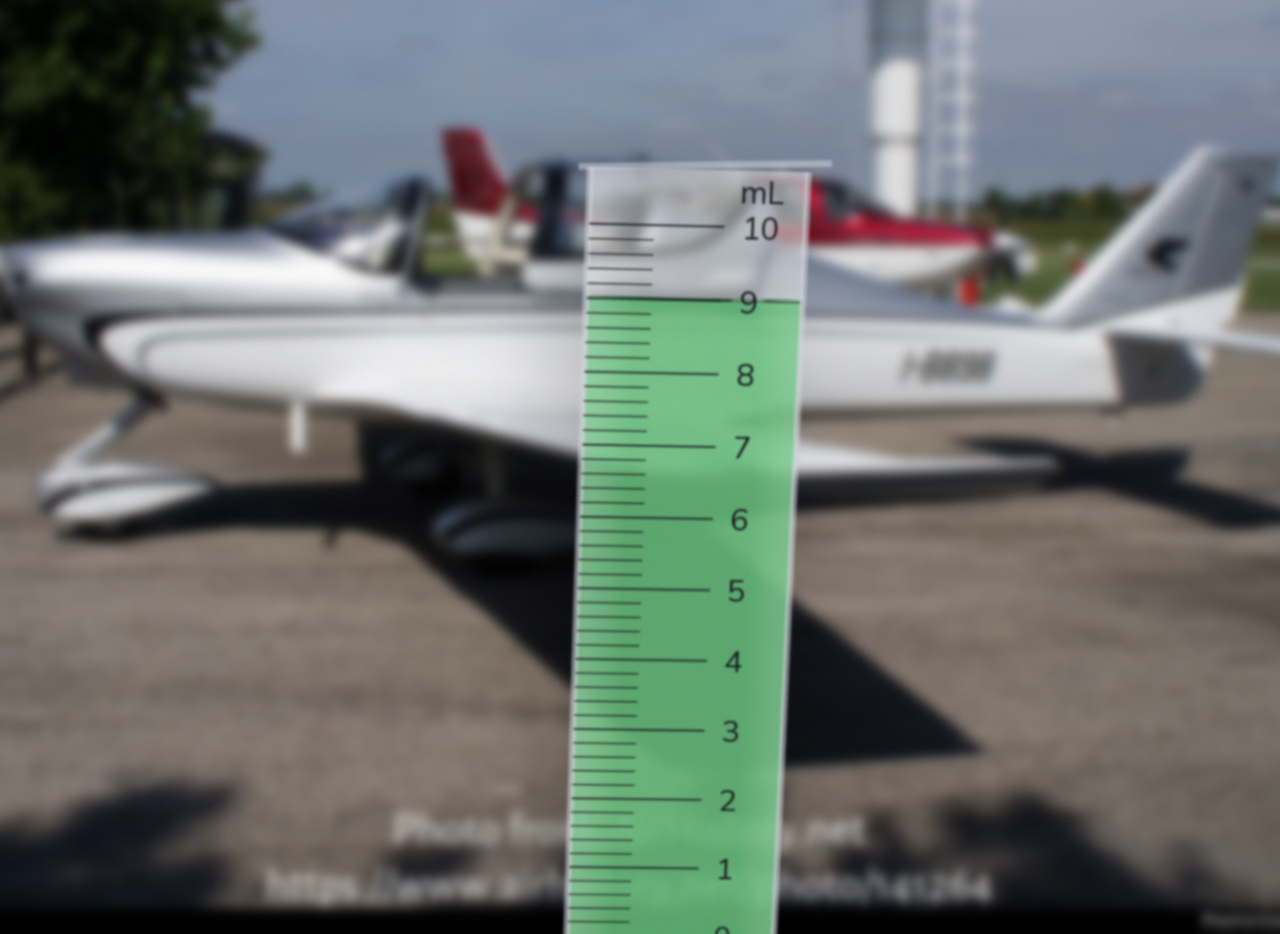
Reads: 9 (mL)
